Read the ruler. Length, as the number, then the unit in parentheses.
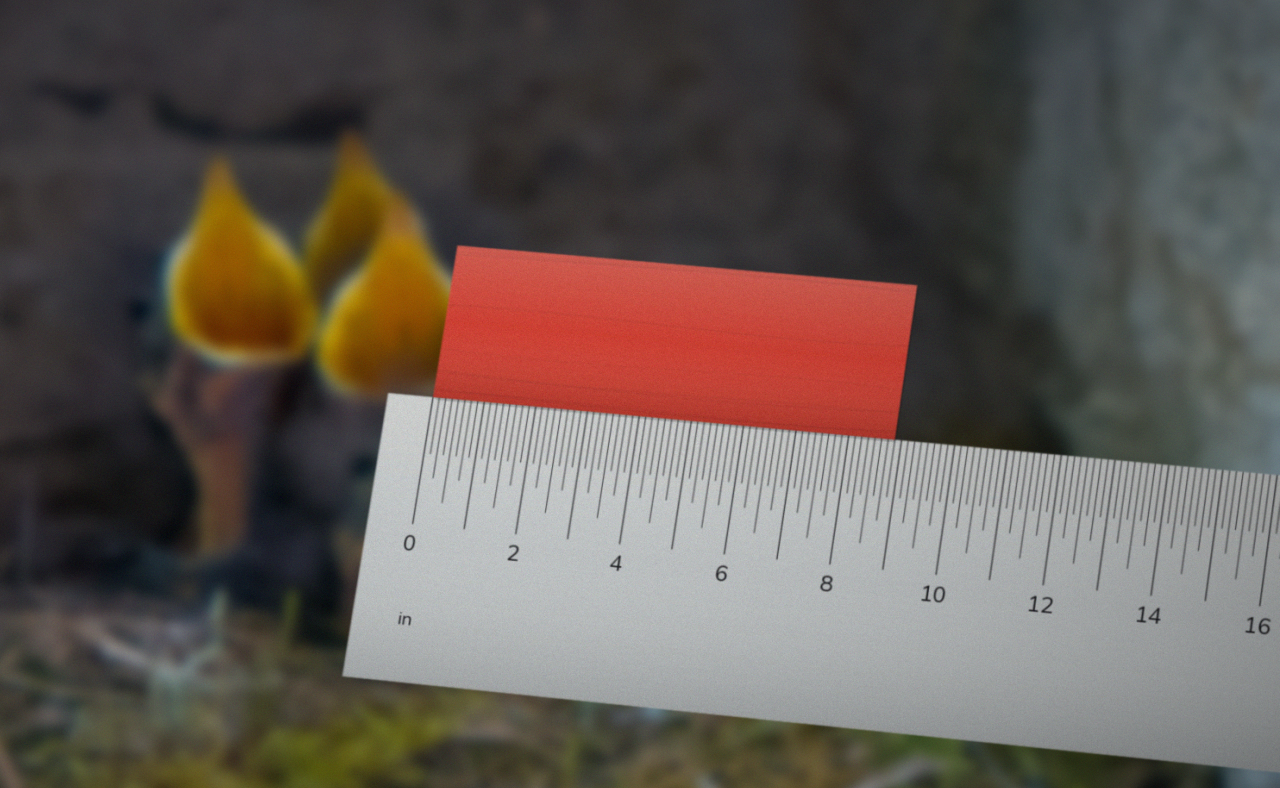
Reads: 8.875 (in)
